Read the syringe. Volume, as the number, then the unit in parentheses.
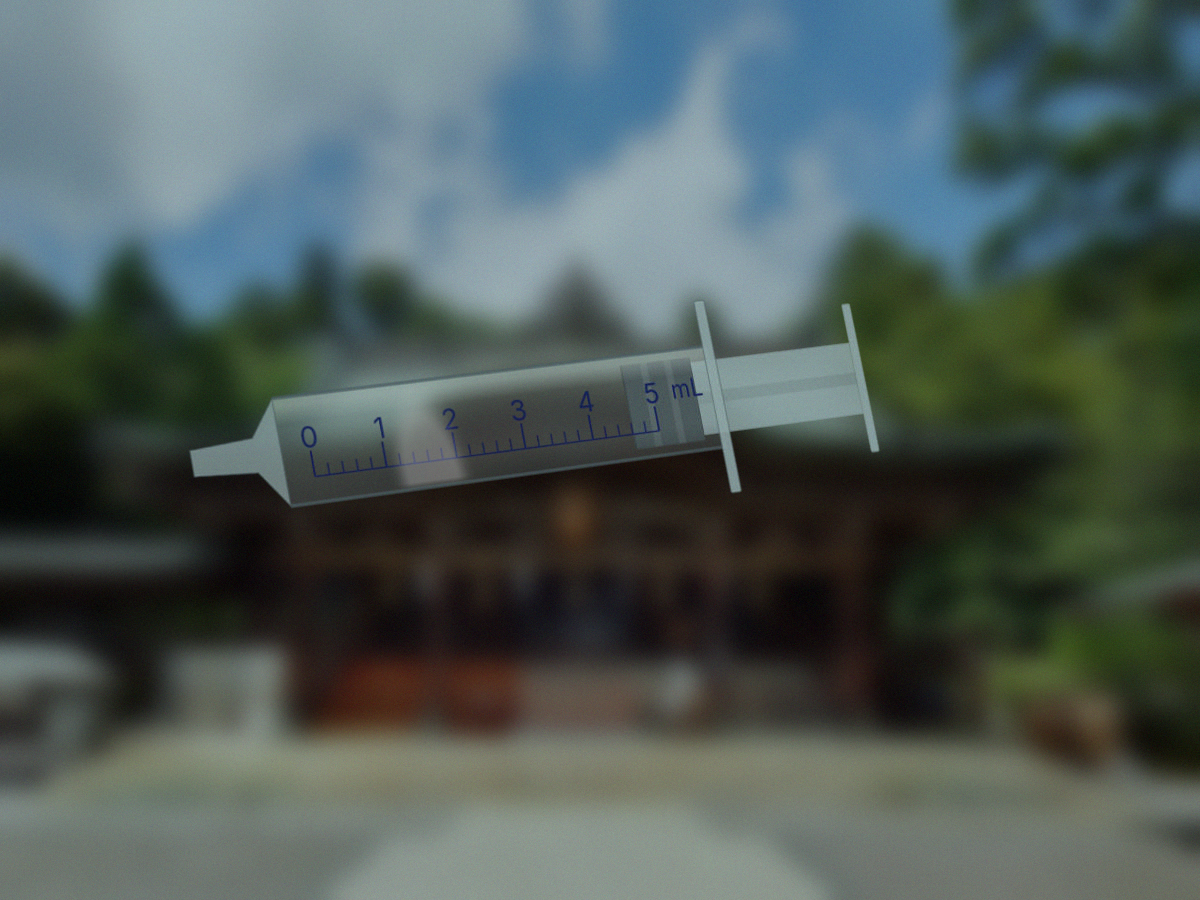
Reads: 4.6 (mL)
